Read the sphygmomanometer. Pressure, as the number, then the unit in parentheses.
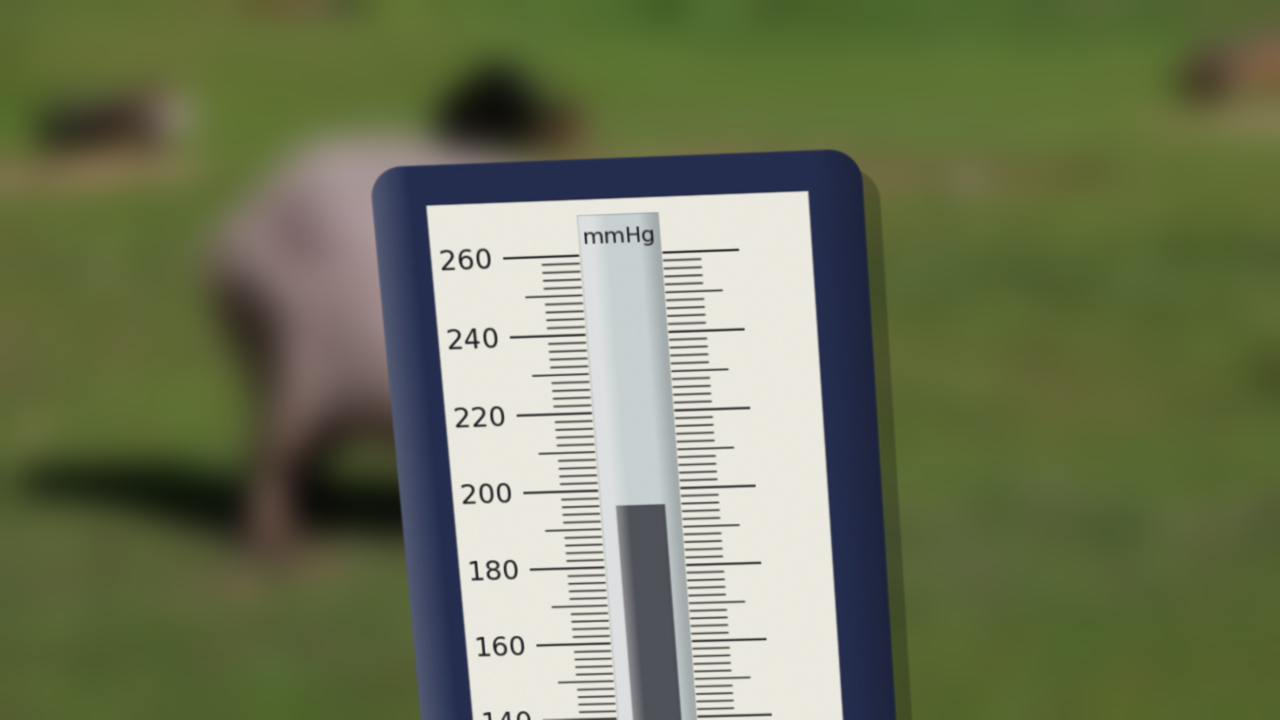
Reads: 196 (mmHg)
